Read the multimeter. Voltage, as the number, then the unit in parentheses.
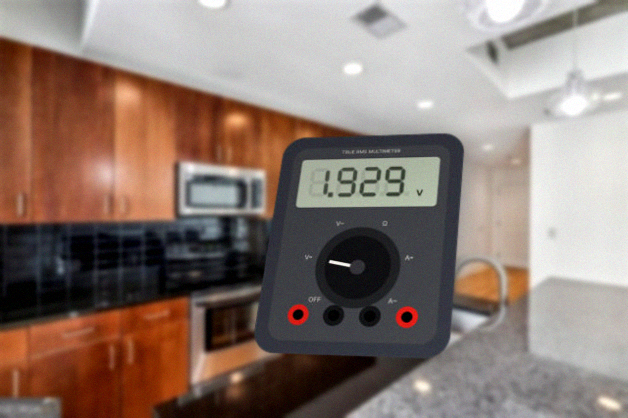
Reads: 1.929 (V)
